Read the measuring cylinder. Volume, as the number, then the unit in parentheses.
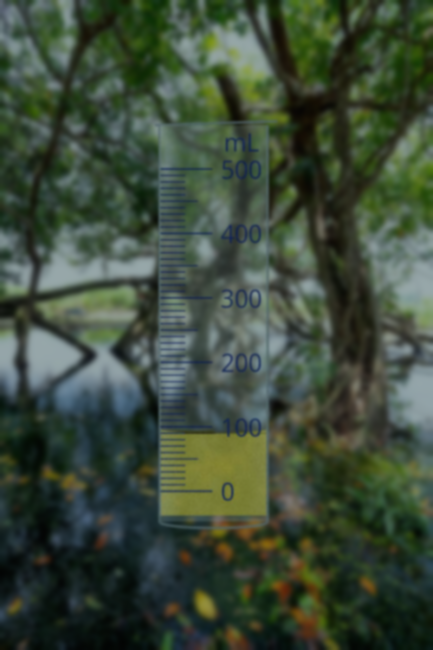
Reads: 90 (mL)
